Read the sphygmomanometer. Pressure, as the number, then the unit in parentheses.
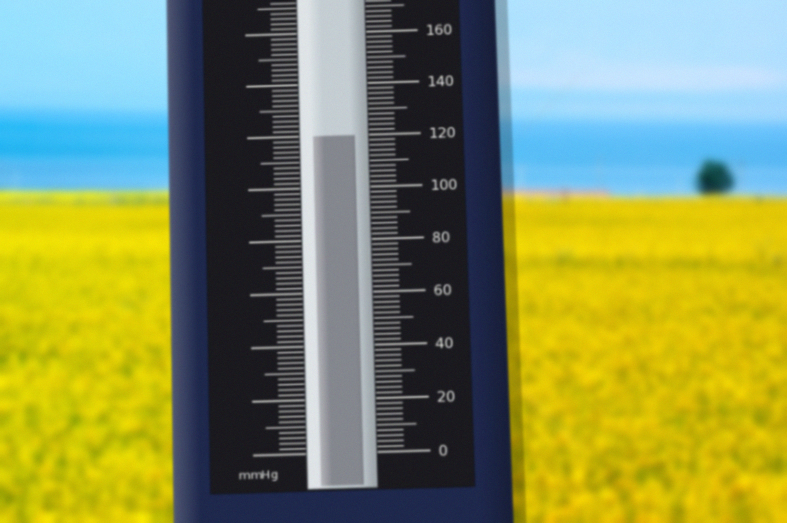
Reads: 120 (mmHg)
